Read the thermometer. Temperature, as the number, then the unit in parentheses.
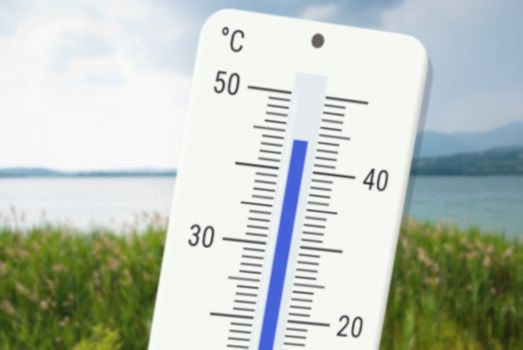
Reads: 44 (°C)
